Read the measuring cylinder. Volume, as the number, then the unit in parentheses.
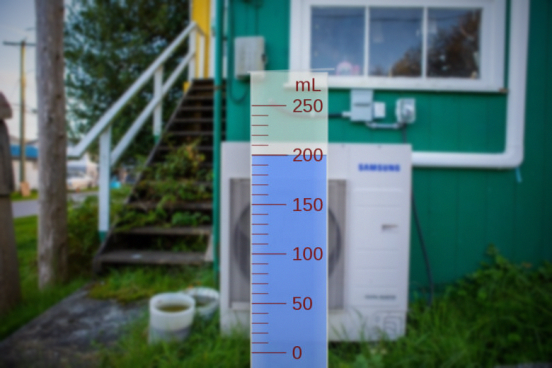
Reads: 200 (mL)
